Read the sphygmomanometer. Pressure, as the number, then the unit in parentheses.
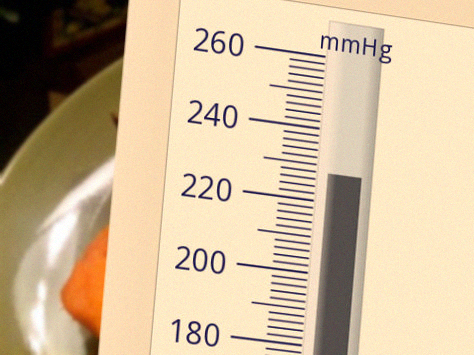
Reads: 228 (mmHg)
